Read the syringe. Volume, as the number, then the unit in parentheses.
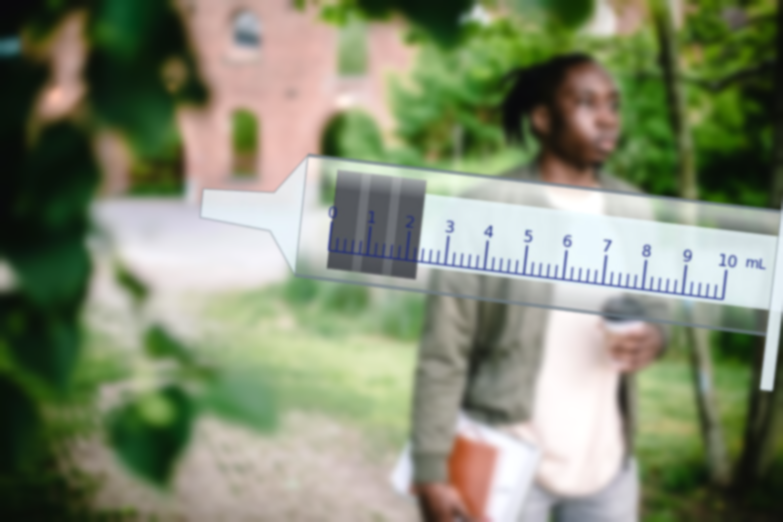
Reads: 0 (mL)
